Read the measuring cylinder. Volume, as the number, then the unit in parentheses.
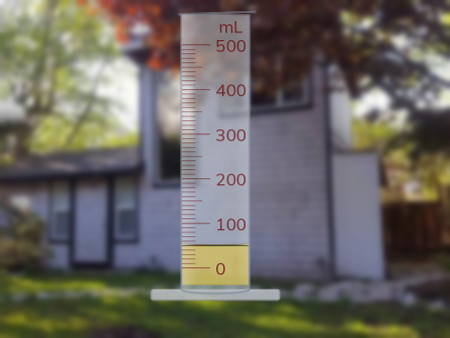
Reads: 50 (mL)
